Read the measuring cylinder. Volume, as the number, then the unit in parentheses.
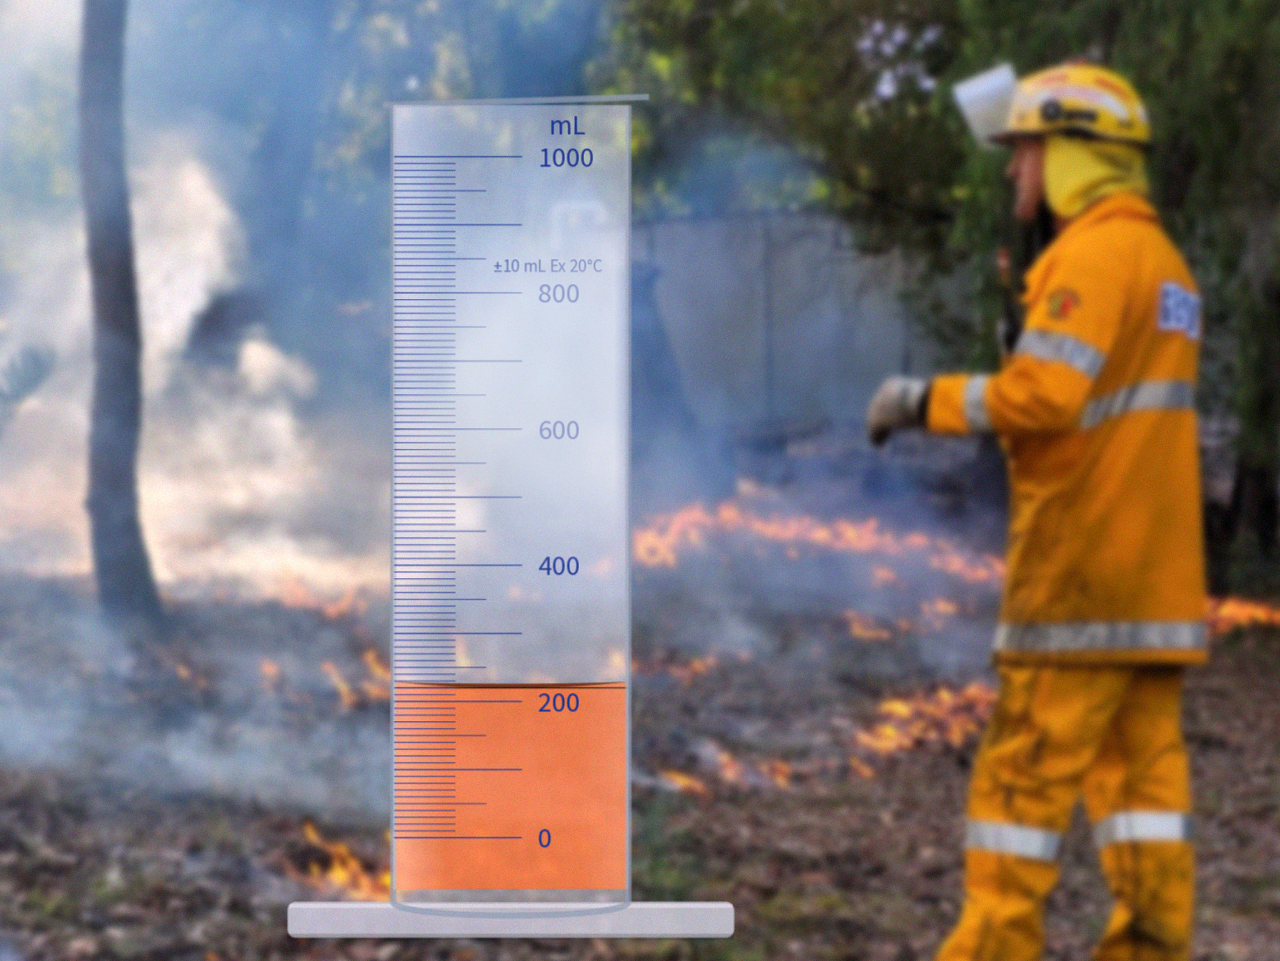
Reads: 220 (mL)
